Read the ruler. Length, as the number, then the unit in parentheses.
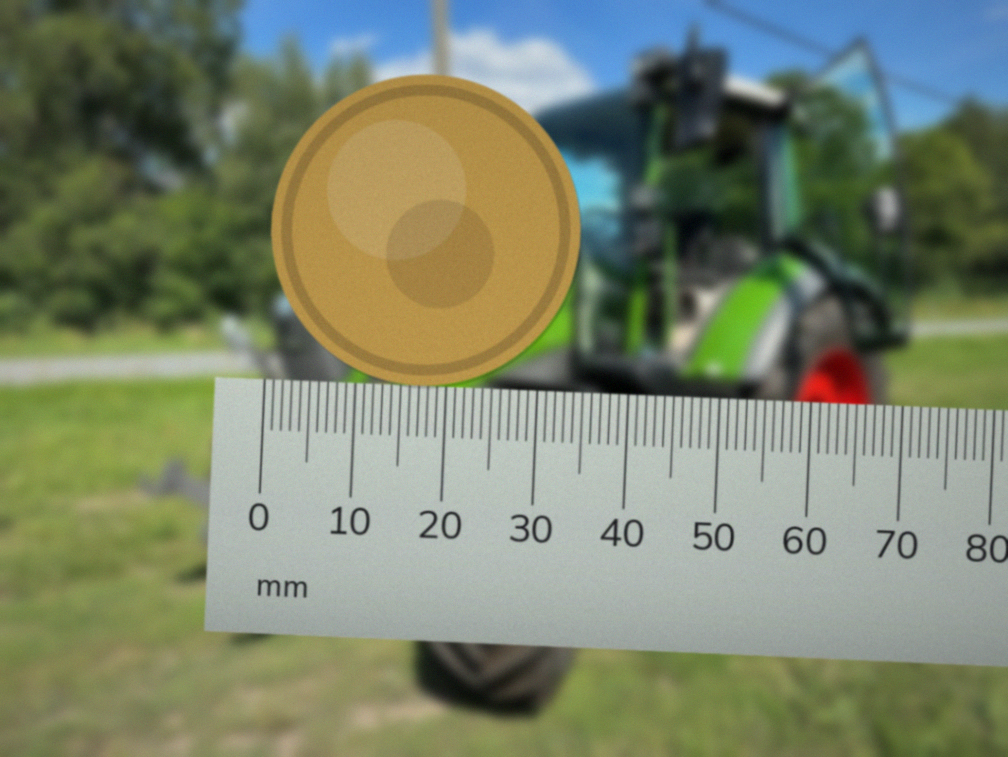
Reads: 34 (mm)
